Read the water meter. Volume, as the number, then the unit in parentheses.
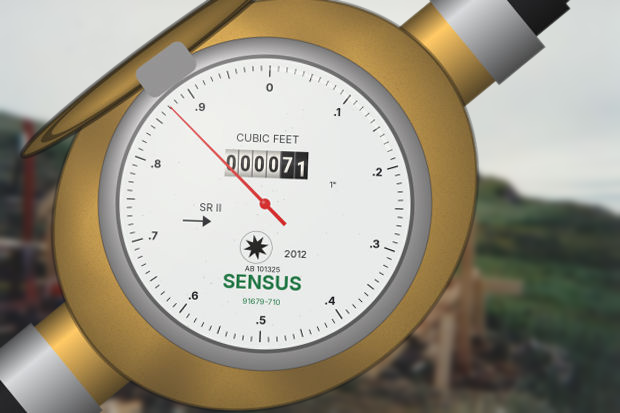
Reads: 70.87 (ft³)
